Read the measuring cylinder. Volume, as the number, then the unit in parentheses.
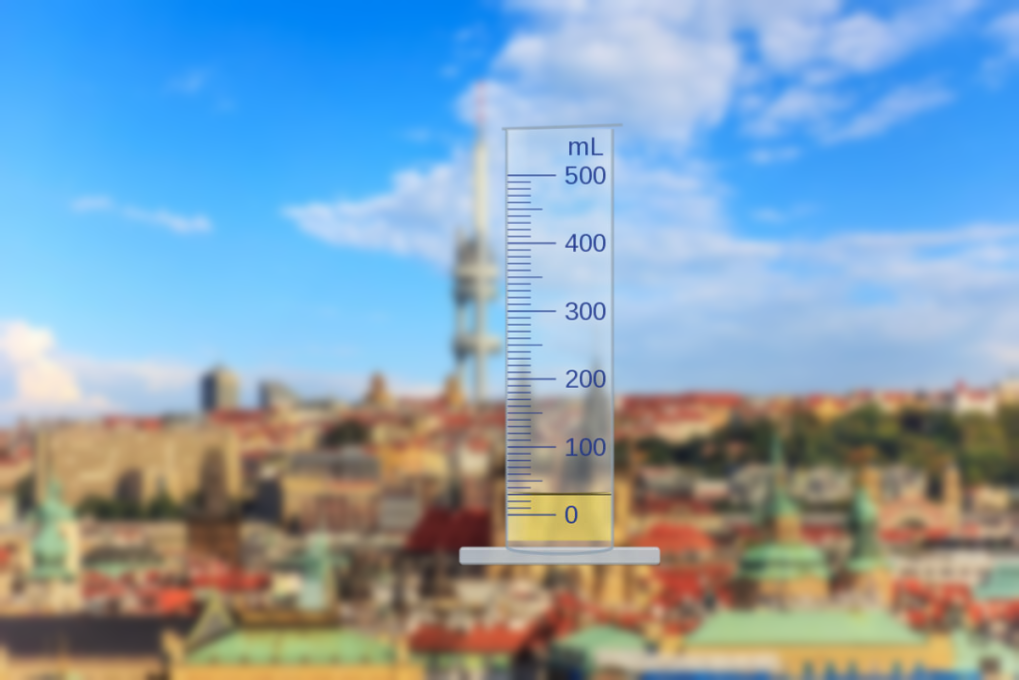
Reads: 30 (mL)
